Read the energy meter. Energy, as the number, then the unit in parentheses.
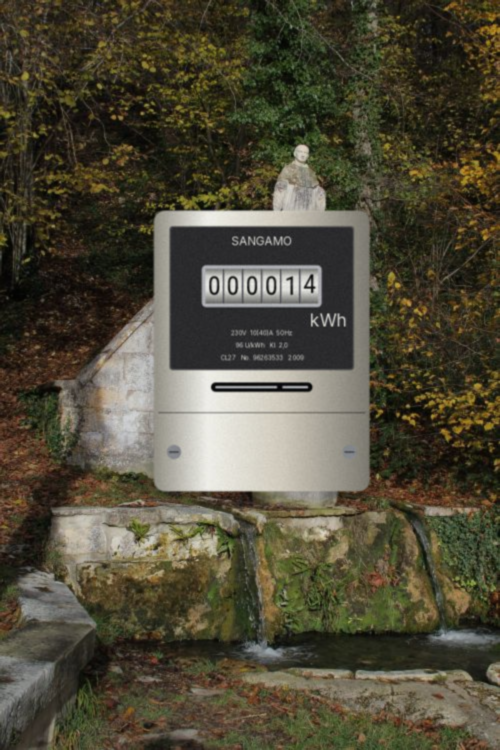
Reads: 14 (kWh)
